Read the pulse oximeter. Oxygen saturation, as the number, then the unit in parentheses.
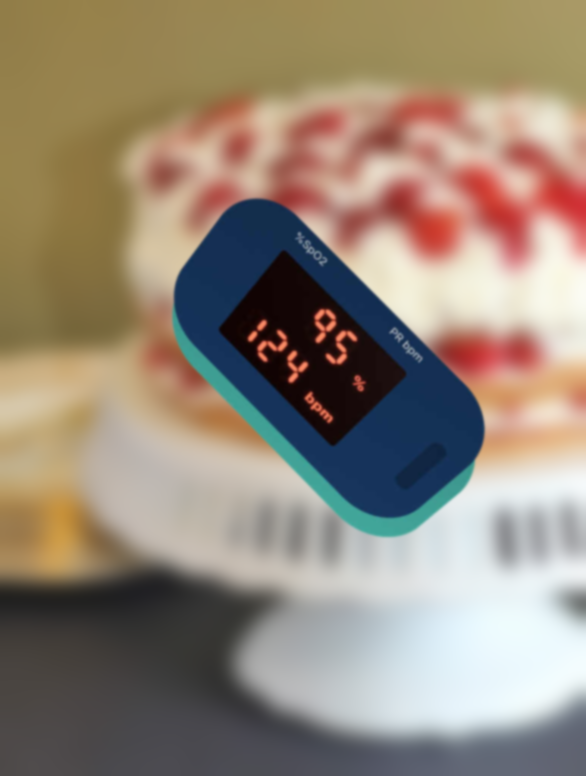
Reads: 95 (%)
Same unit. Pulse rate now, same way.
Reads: 124 (bpm)
